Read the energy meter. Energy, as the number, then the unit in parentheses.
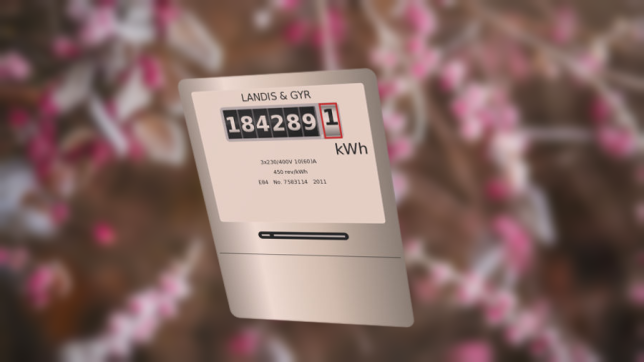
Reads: 184289.1 (kWh)
